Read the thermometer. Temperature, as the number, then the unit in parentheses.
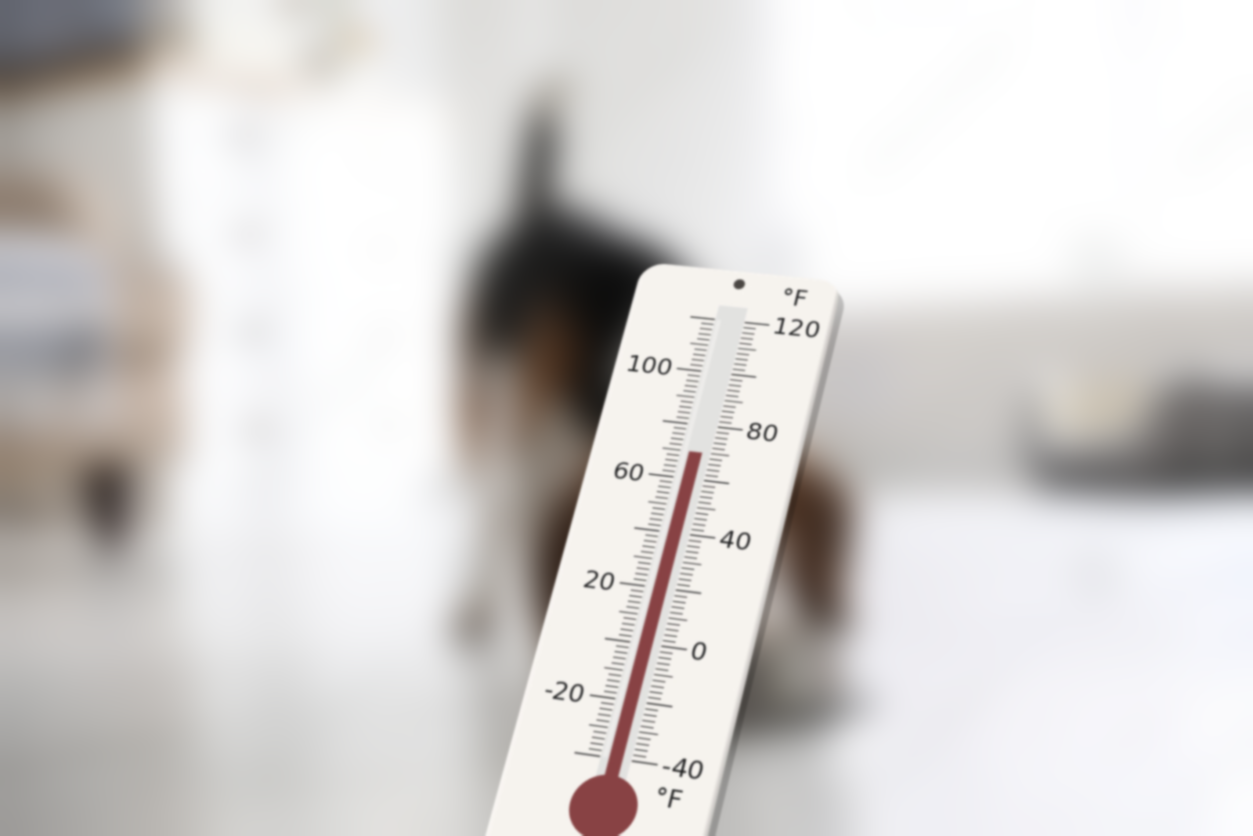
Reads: 70 (°F)
